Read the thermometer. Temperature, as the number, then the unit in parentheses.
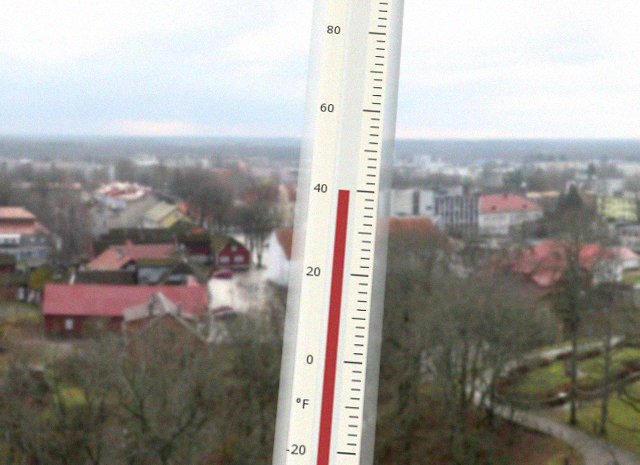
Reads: 40 (°F)
